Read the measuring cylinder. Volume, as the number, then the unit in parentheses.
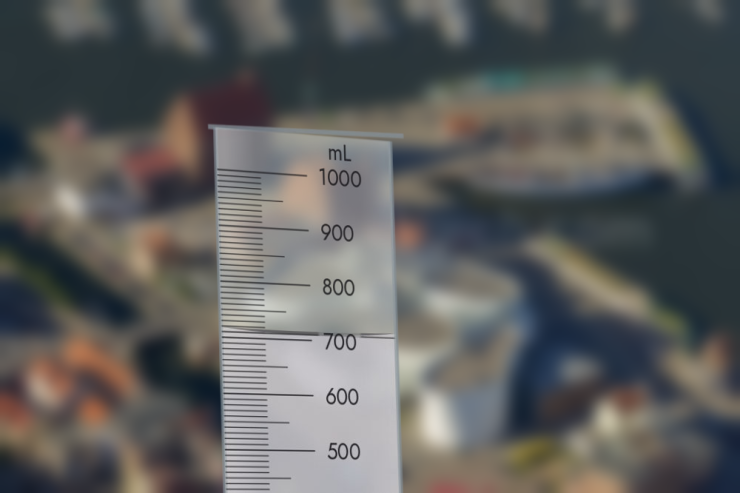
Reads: 710 (mL)
